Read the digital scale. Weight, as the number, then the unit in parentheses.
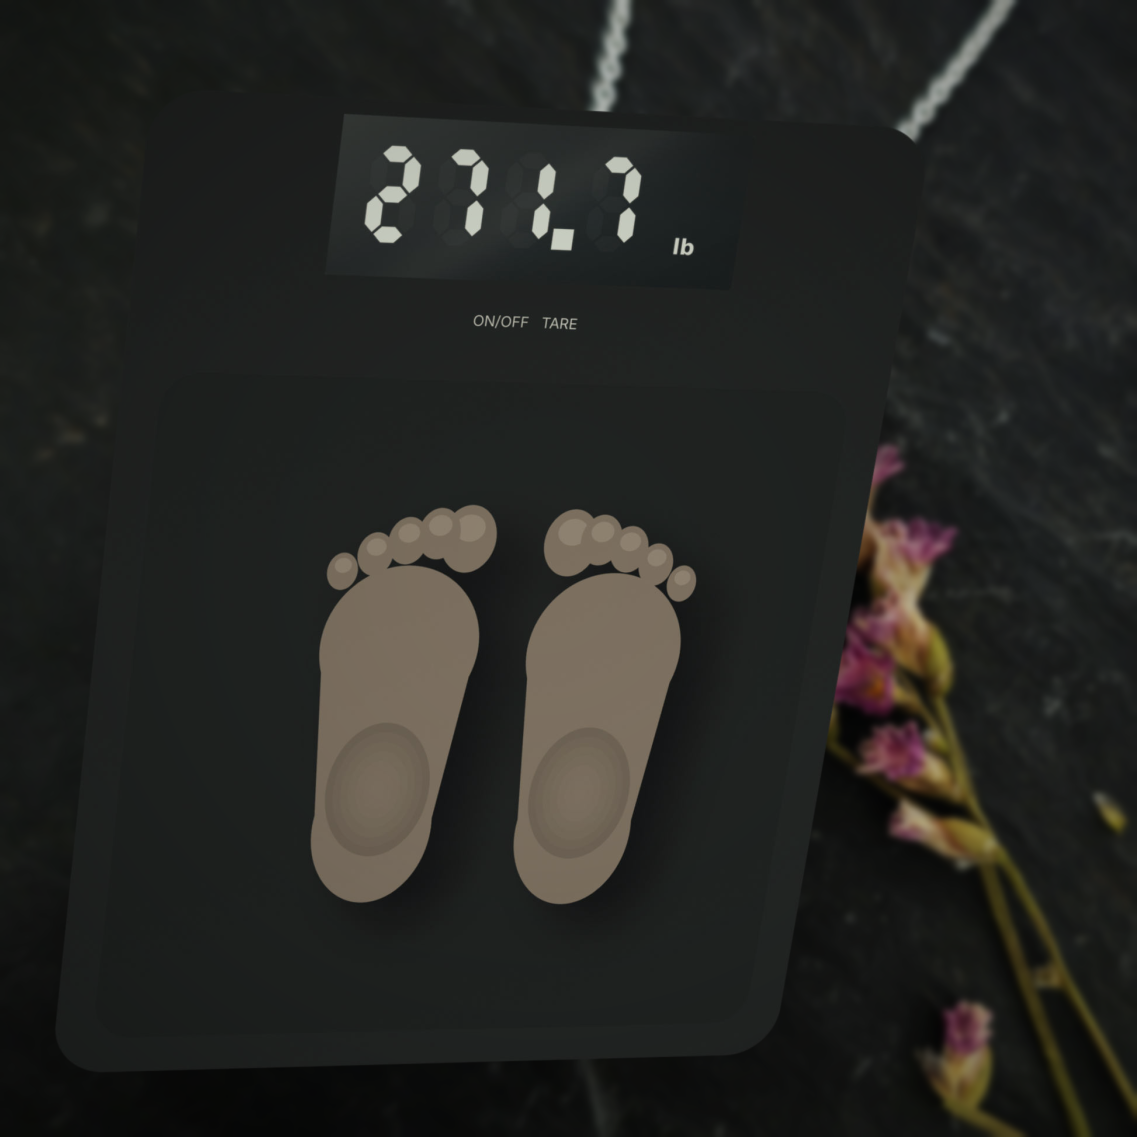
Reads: 271.7 (lb)
